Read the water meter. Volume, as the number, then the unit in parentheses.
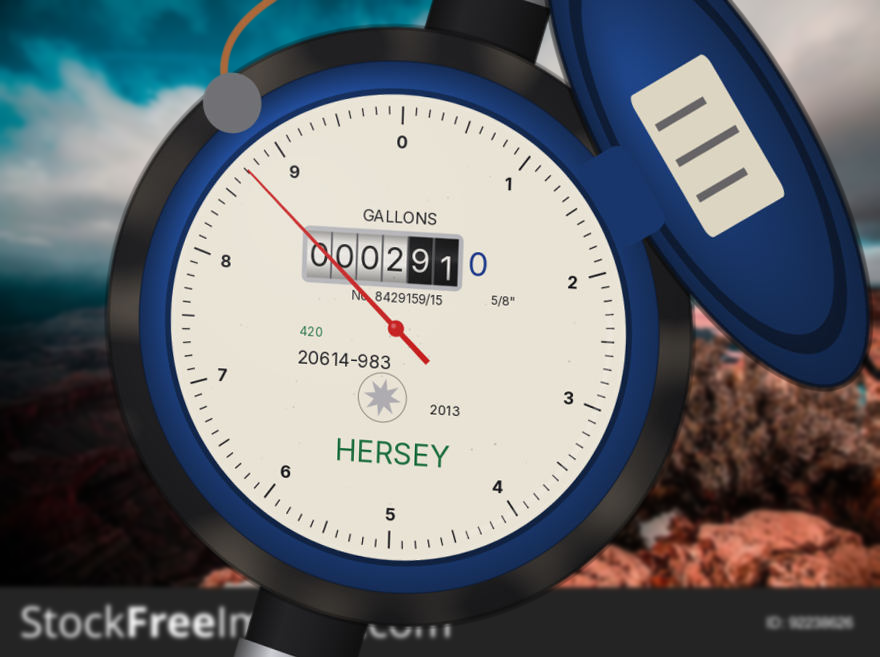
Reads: 2908.7 (gal)
